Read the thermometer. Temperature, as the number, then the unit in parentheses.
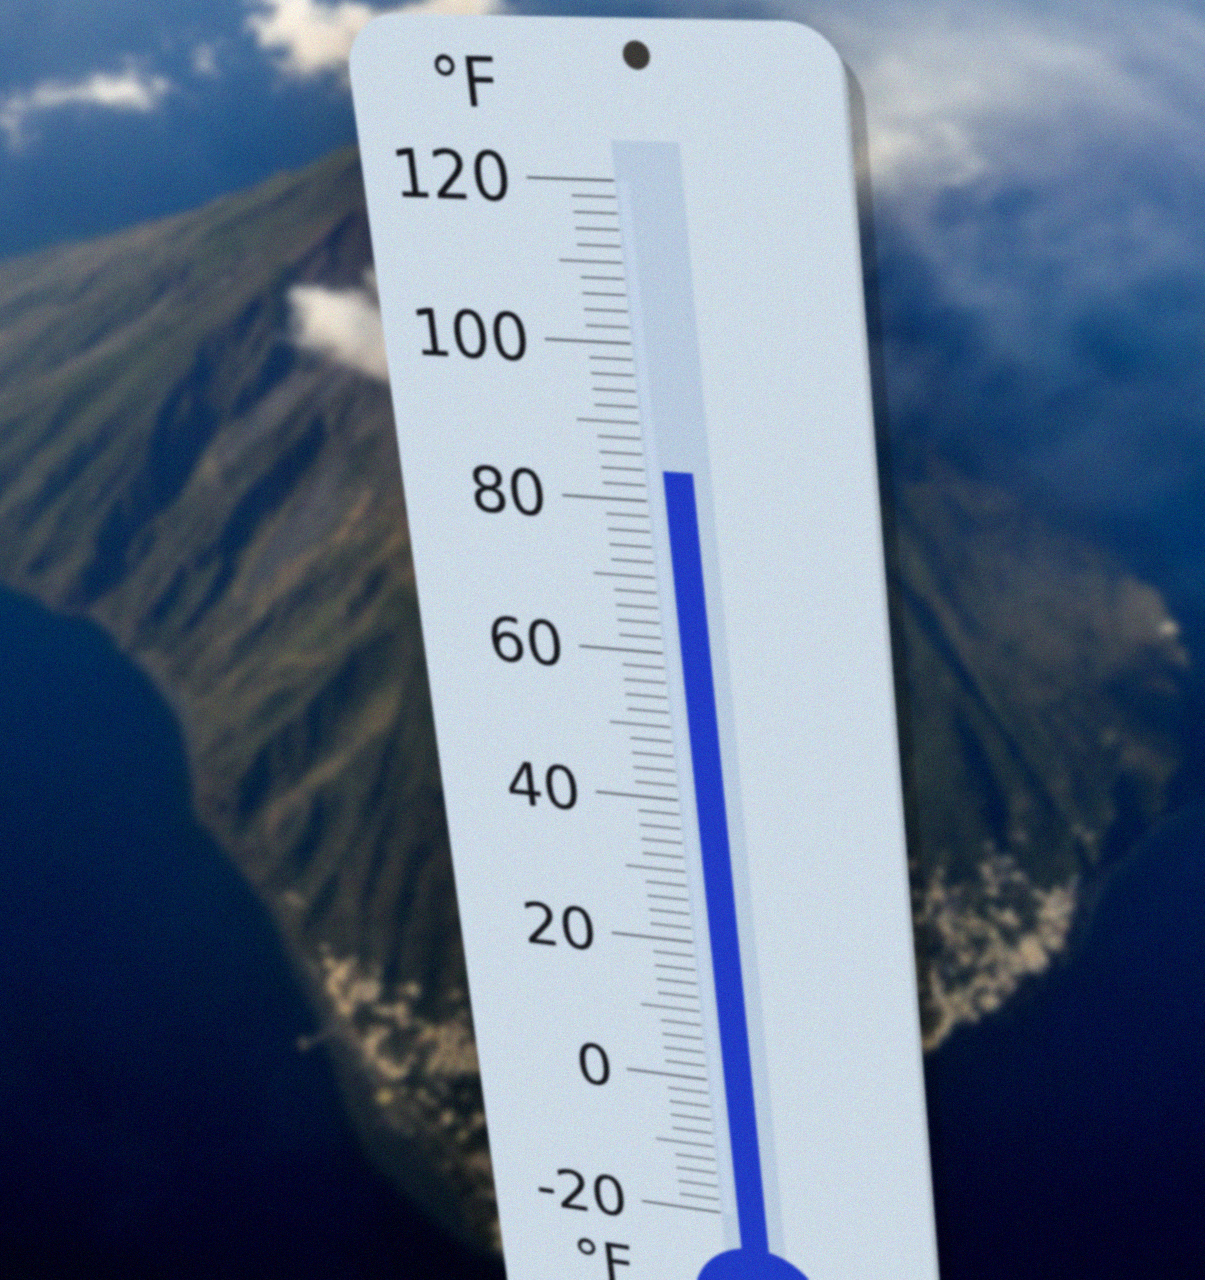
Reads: 84 (°F)
